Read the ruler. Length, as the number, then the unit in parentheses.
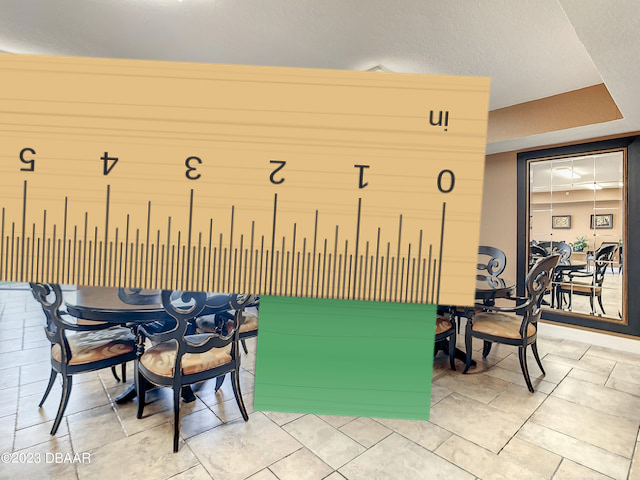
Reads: 2.125 (in)
